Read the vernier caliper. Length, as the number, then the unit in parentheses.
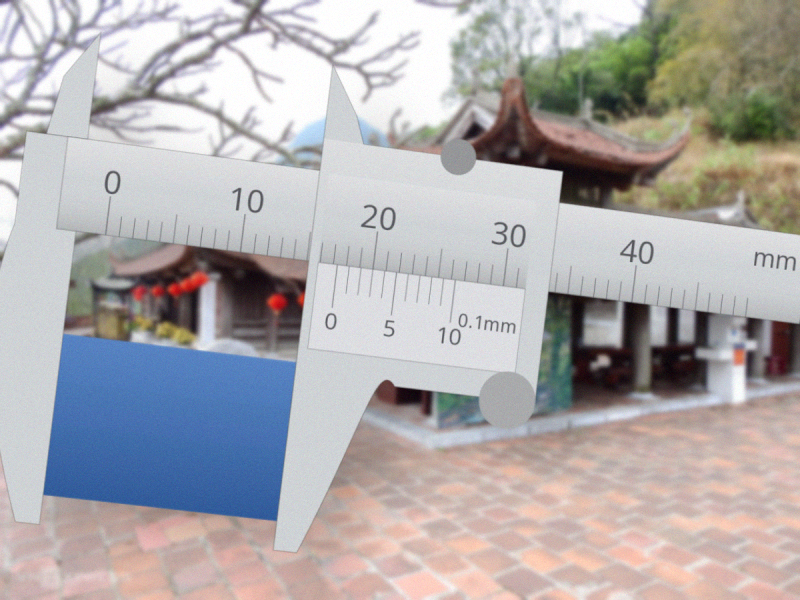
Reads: 17.3 (mm)
